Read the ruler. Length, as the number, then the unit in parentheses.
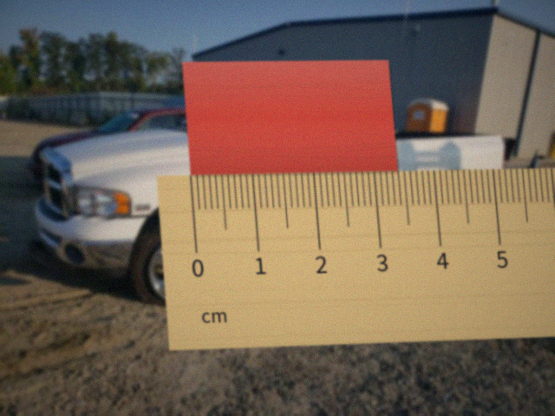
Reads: 3.4 (cm)
